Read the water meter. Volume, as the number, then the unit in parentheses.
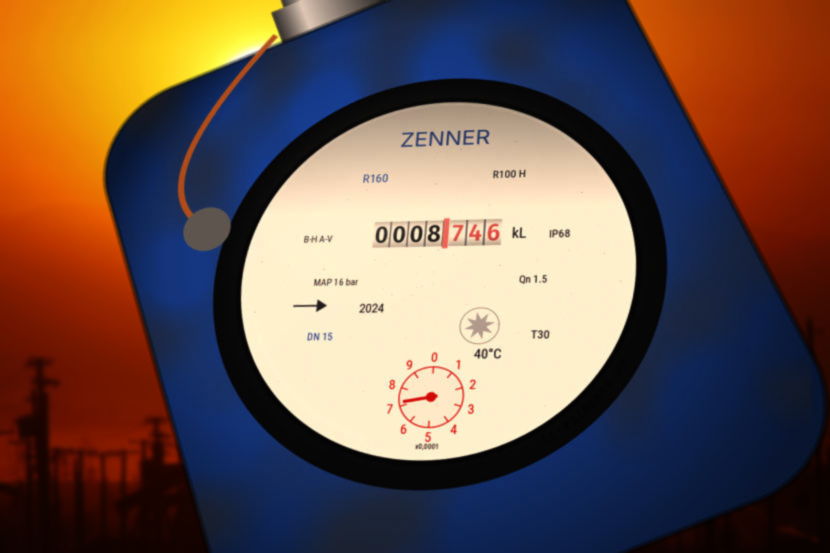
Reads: 8.7467 (kL)
